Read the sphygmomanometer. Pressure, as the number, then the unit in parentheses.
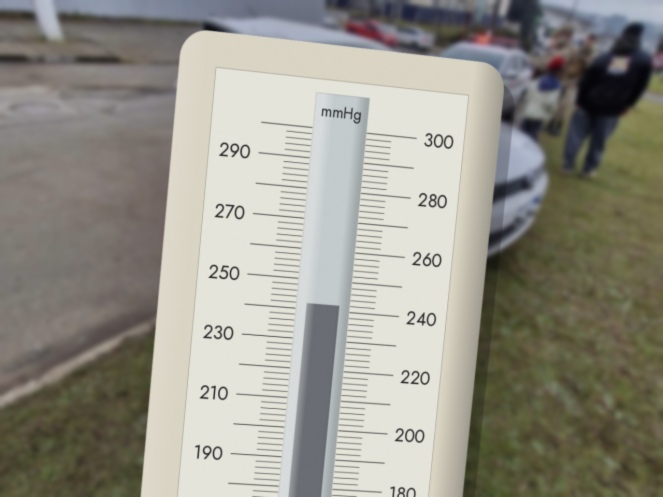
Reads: 242 (mmHg)
